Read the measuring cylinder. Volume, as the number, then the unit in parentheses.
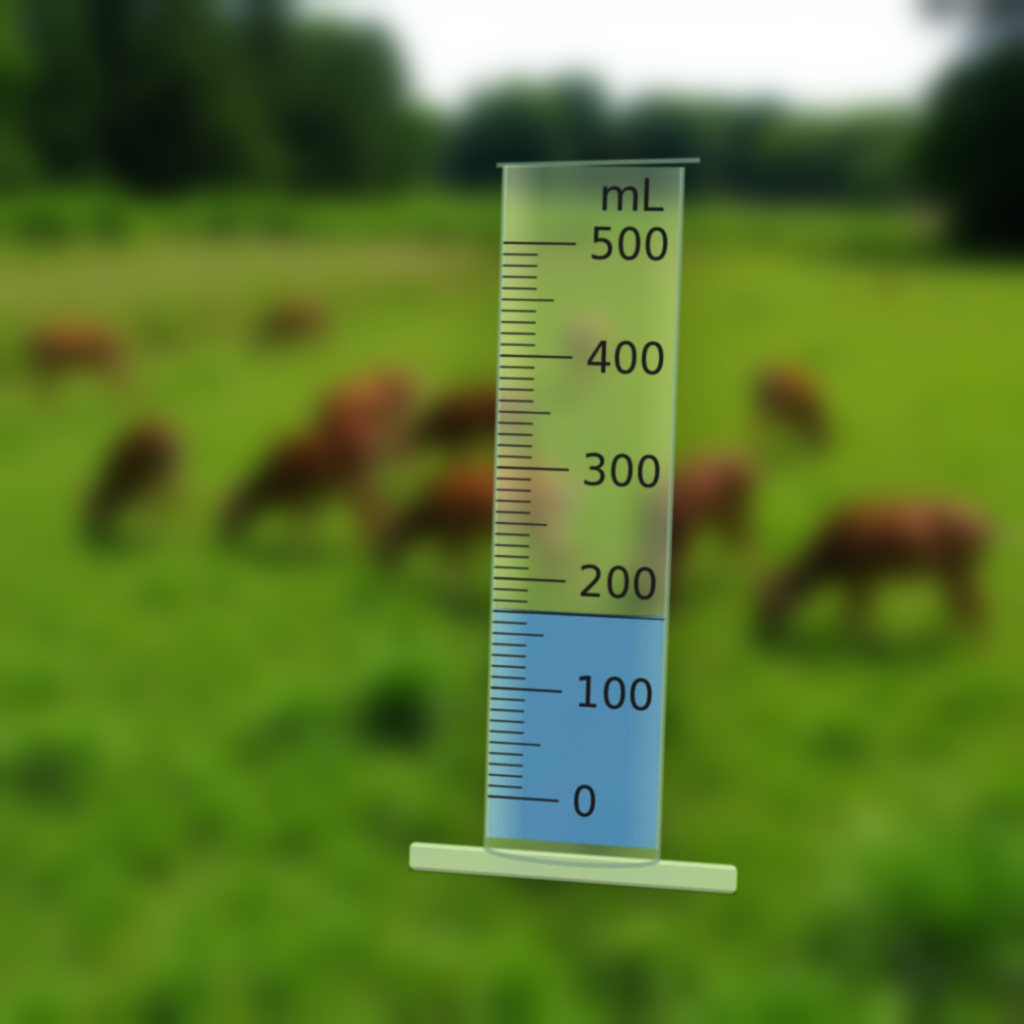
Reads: 170 (mL)
